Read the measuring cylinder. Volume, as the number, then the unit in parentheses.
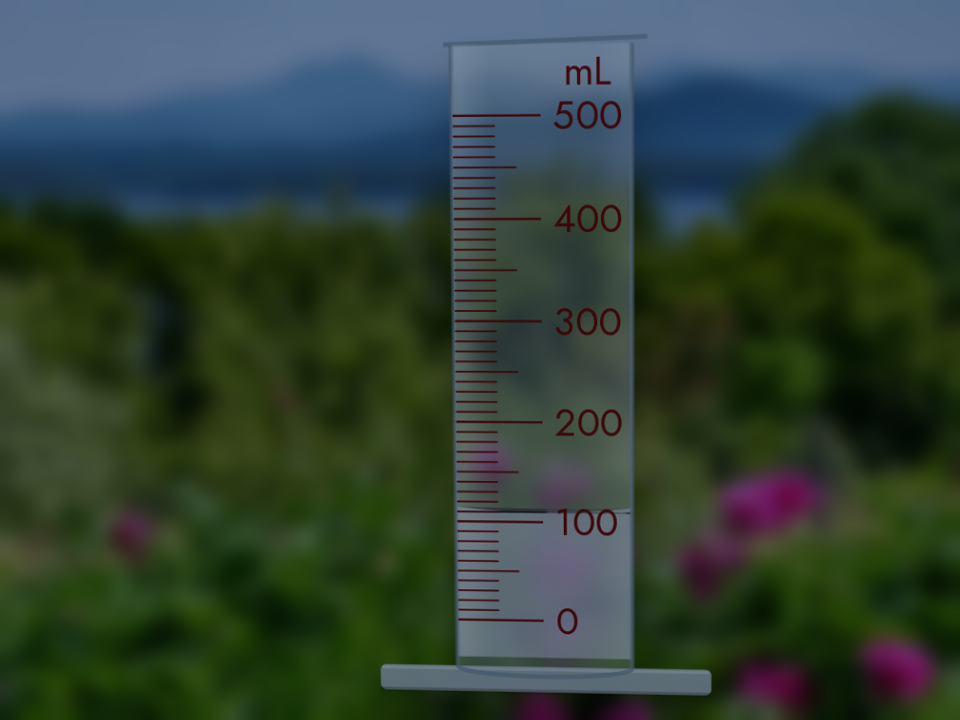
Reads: 110 (mL)
